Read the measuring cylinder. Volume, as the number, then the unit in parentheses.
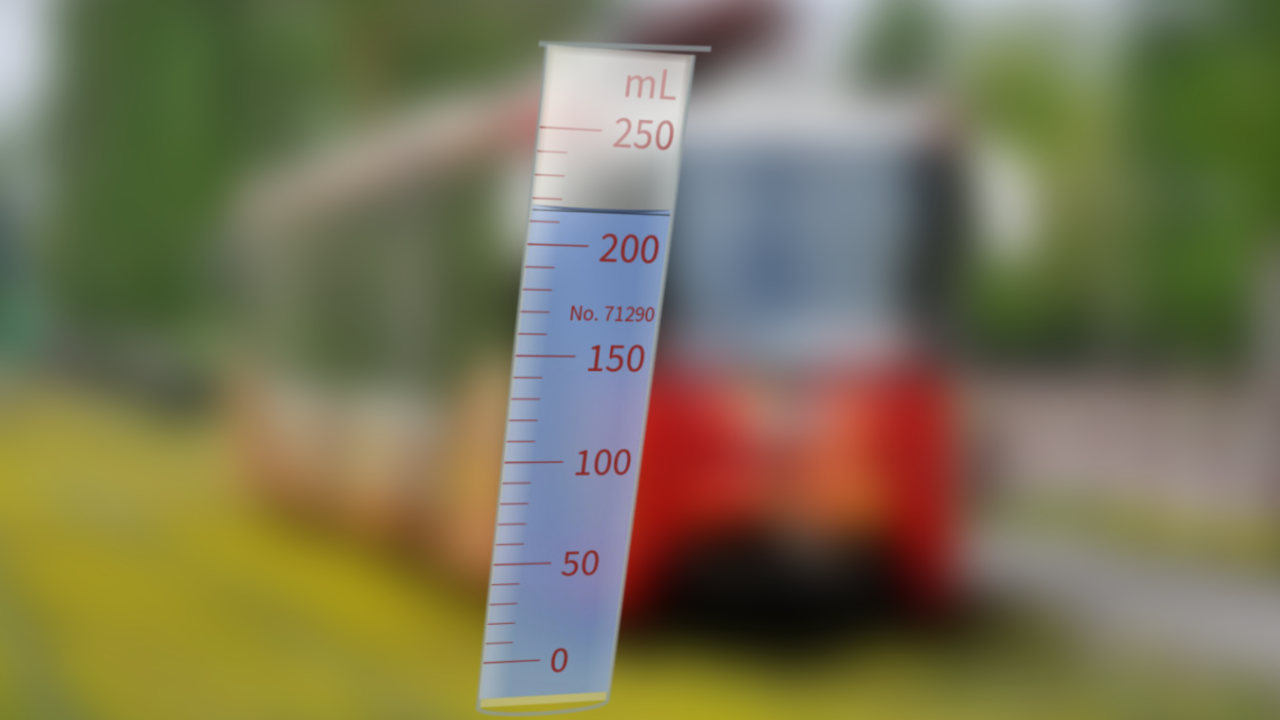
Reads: 215 (mL)
